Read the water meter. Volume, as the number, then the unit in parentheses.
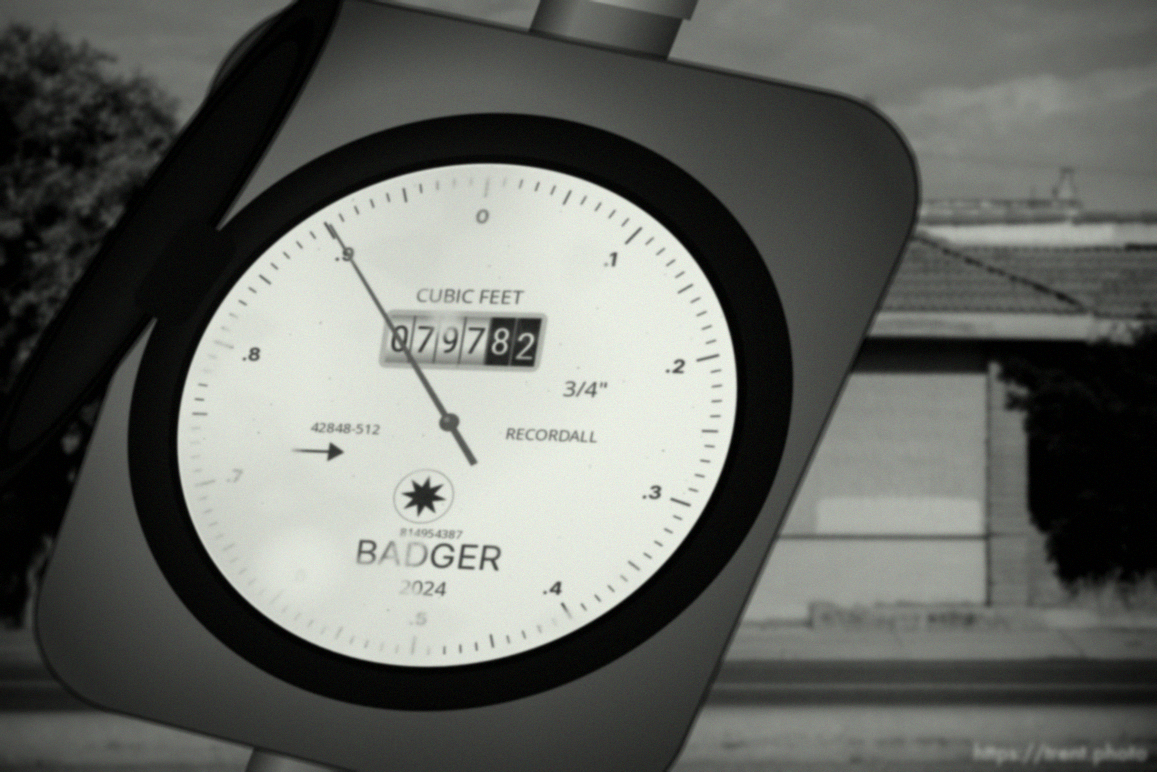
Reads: 79781.90 (ft³)
